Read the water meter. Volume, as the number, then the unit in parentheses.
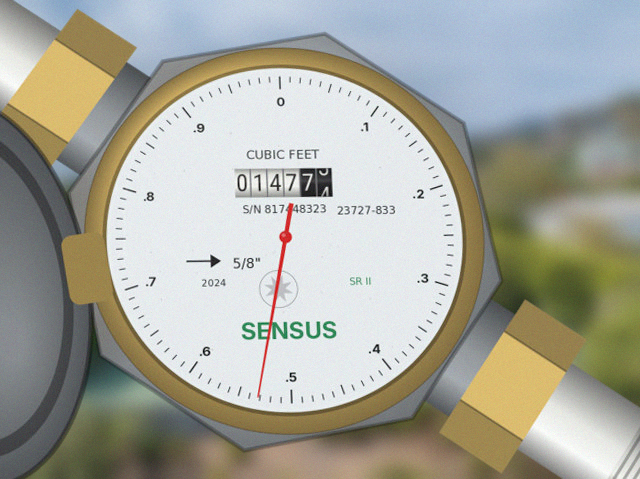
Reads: 14773.53 (ft³)
